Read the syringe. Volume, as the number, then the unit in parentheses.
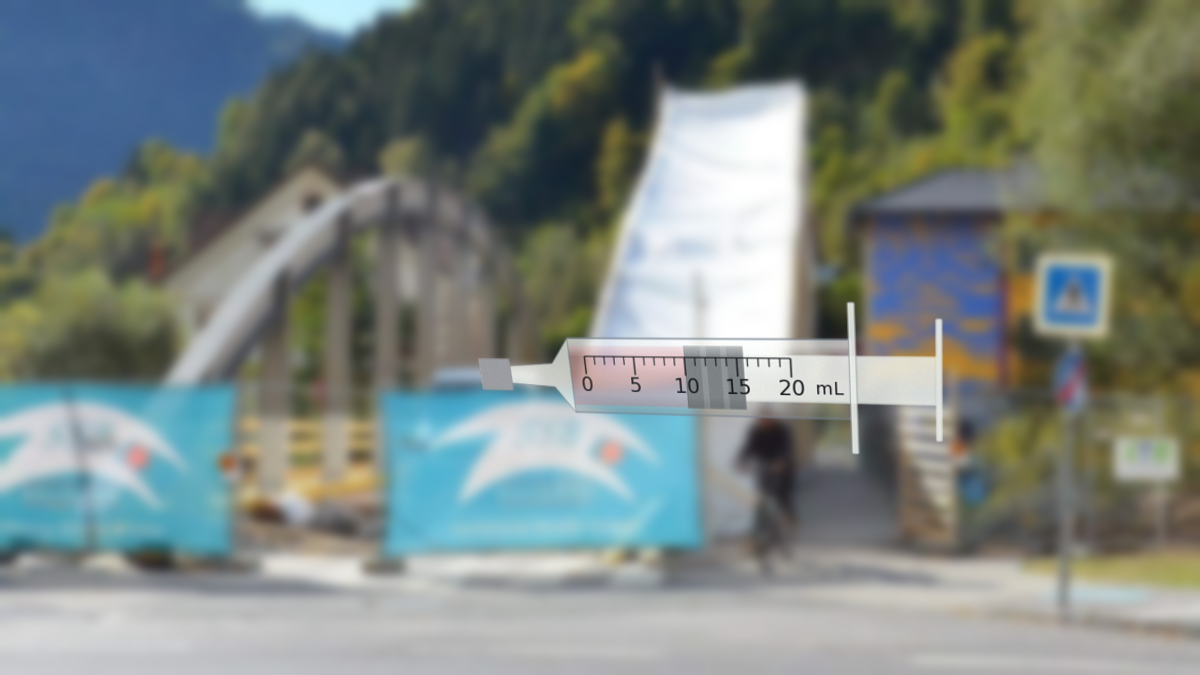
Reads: 10 (mL)
